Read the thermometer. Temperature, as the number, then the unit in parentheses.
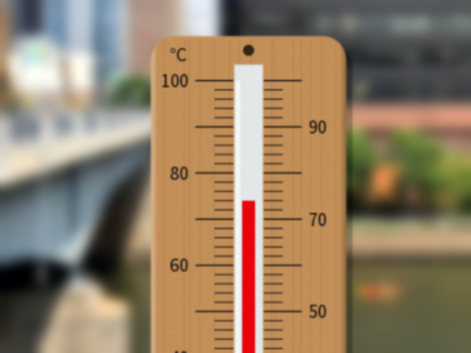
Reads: 74 (°C)
